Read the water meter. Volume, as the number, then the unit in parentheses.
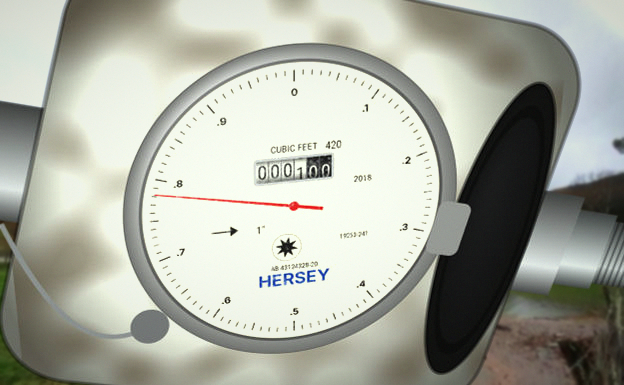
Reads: 99.78 (ft³)
